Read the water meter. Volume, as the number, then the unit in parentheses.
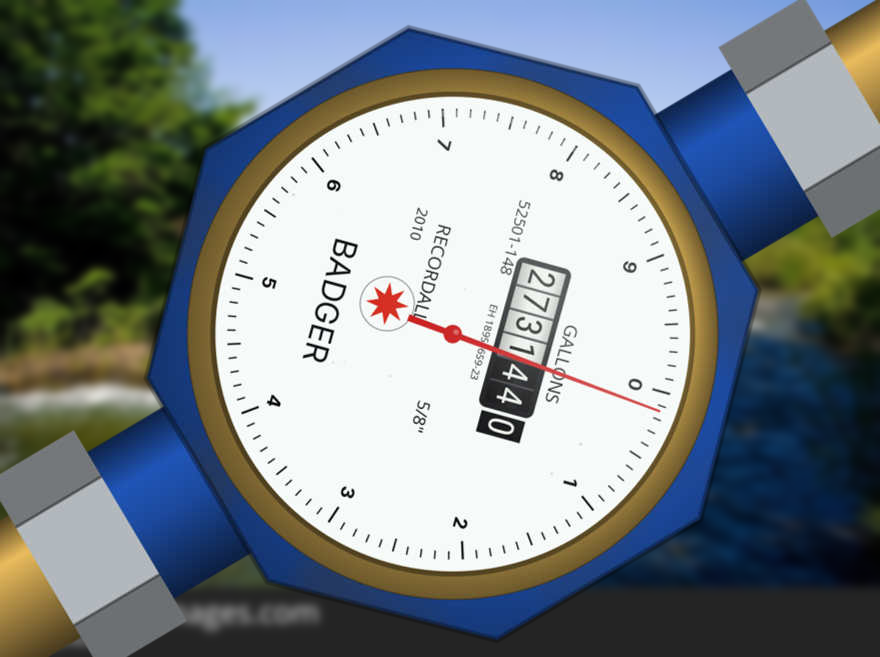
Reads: 2731440.1 (gal)
